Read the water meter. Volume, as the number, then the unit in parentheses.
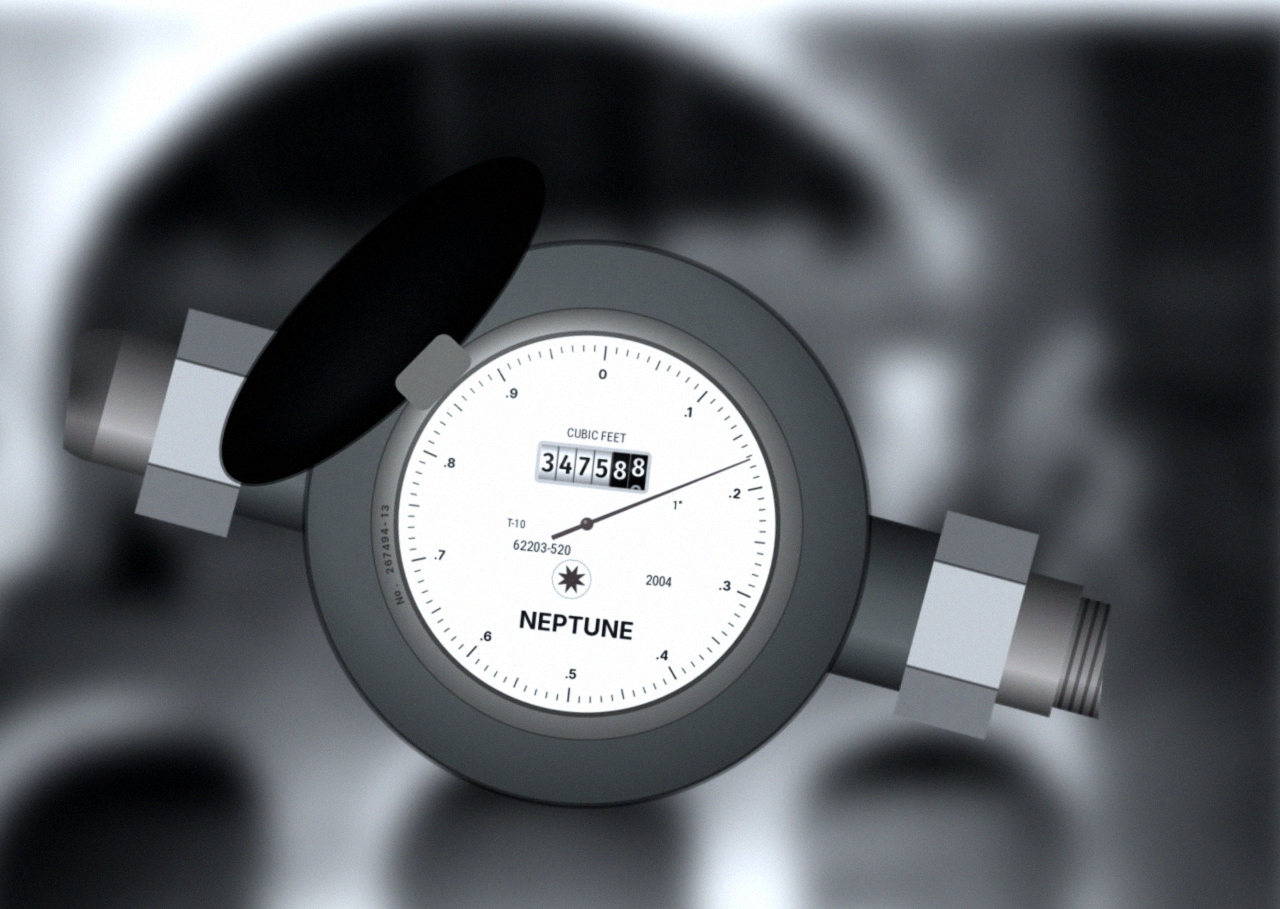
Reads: 347588.17 (ft³)
